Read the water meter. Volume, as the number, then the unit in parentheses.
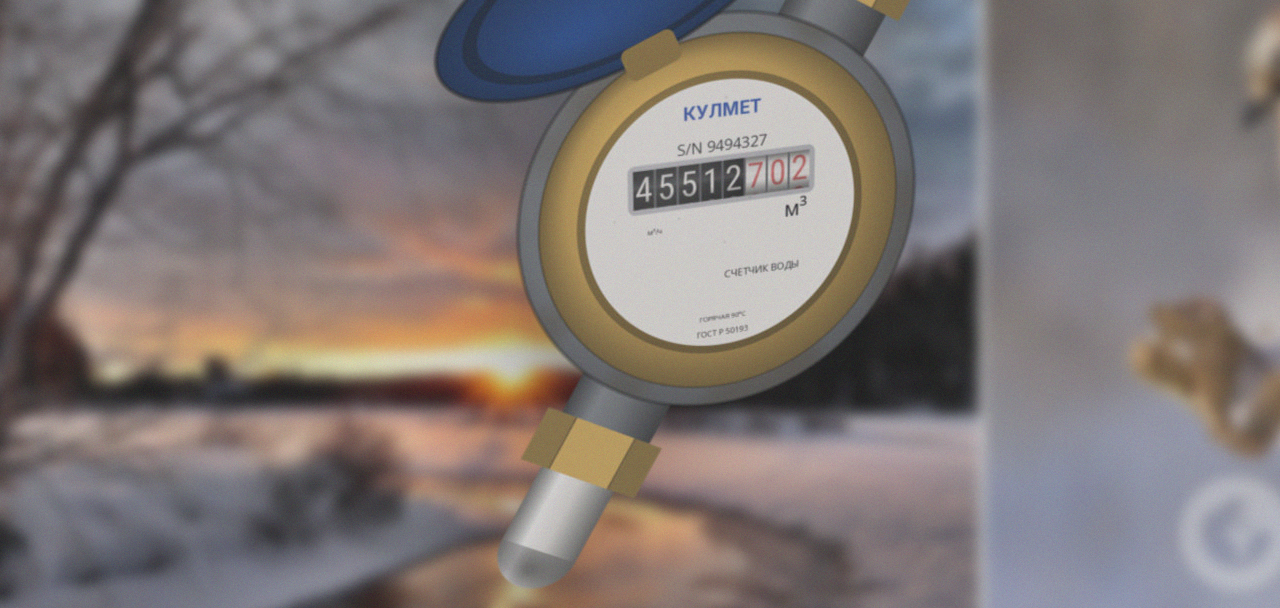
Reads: 45512.702 (m³)
